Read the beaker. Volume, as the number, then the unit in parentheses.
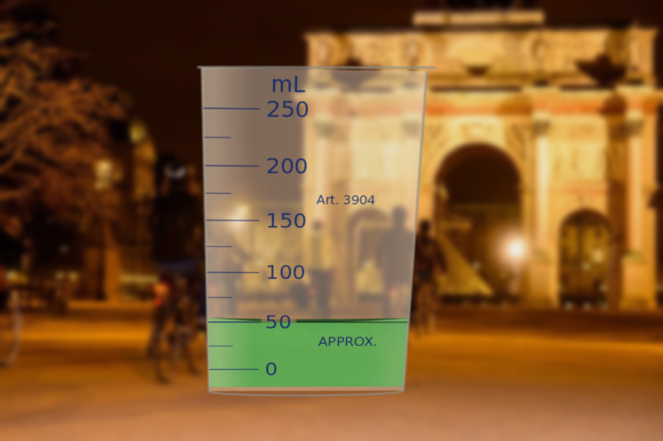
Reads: 50 (mL)
